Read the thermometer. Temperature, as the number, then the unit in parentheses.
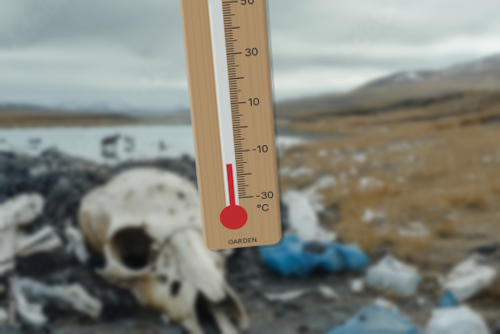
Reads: -15 (°C)
